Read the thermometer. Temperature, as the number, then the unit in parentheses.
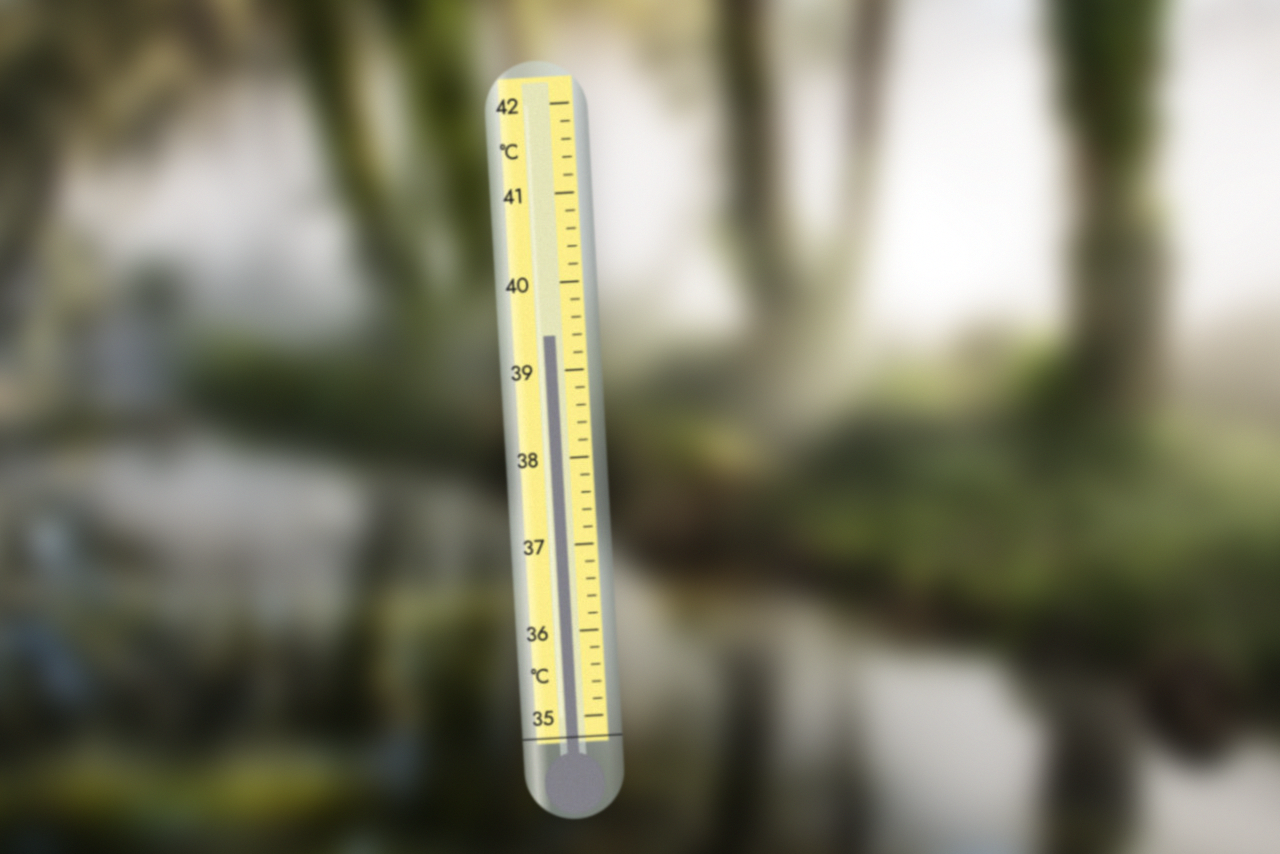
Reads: 39.4 (°C)
